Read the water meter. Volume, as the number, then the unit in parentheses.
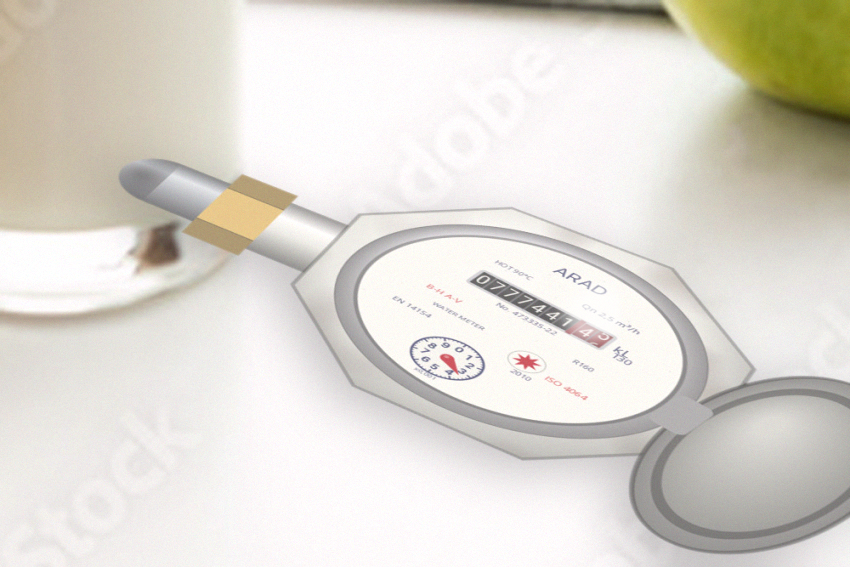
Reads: 777441.453 (kL)
